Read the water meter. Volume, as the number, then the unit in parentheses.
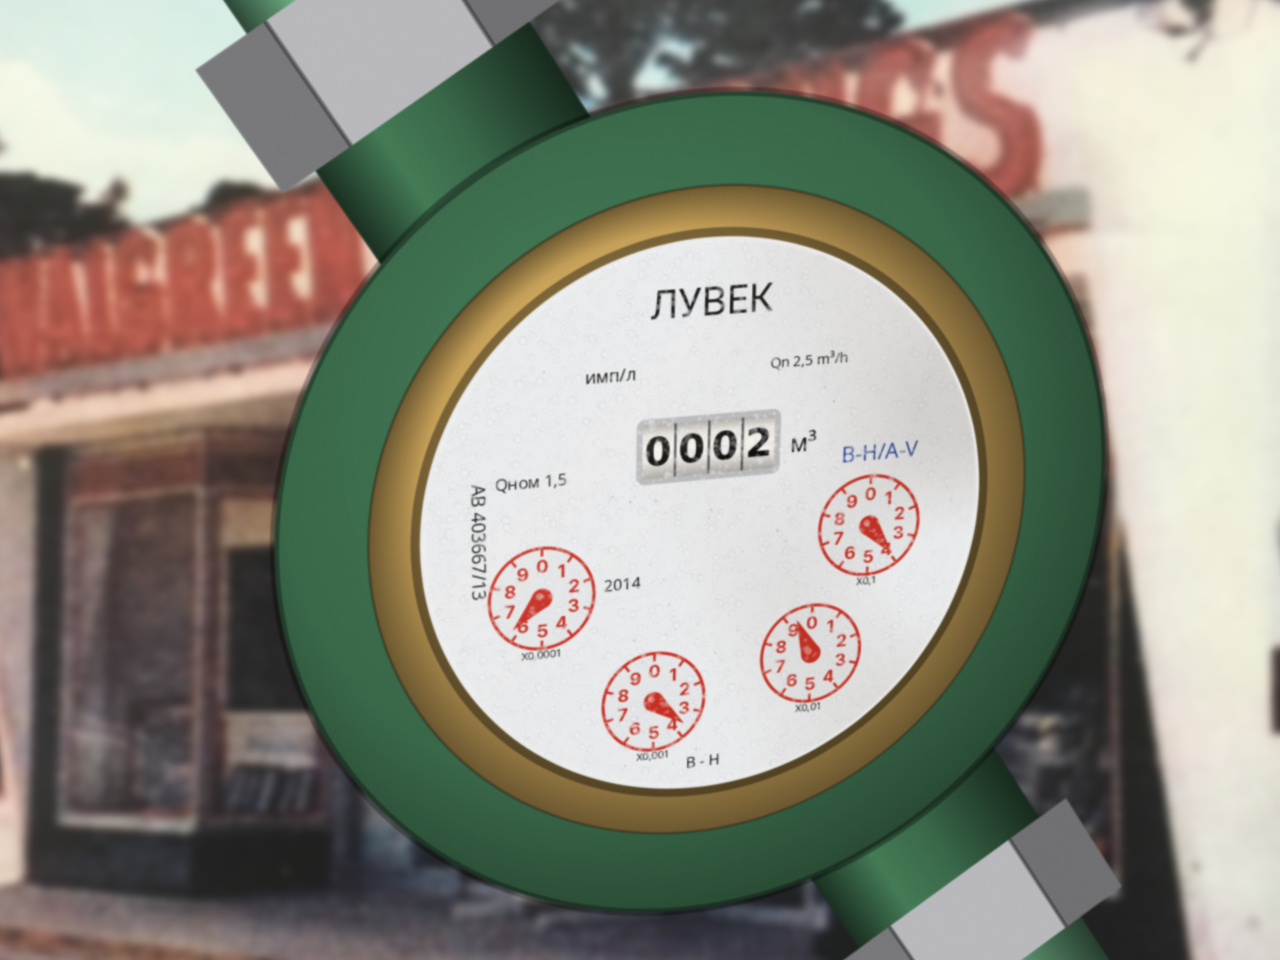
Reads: 2.3936 (m³)
